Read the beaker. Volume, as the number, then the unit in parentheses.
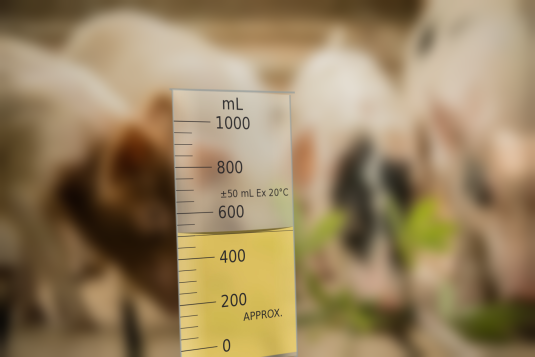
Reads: 500 (mL)
